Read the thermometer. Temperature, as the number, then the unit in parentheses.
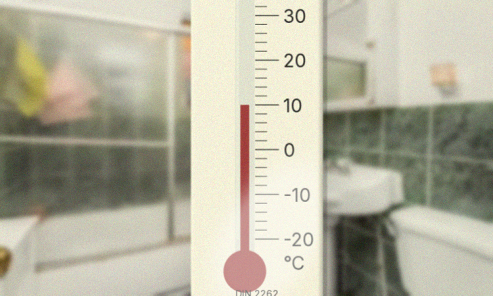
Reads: 10 (°C)
